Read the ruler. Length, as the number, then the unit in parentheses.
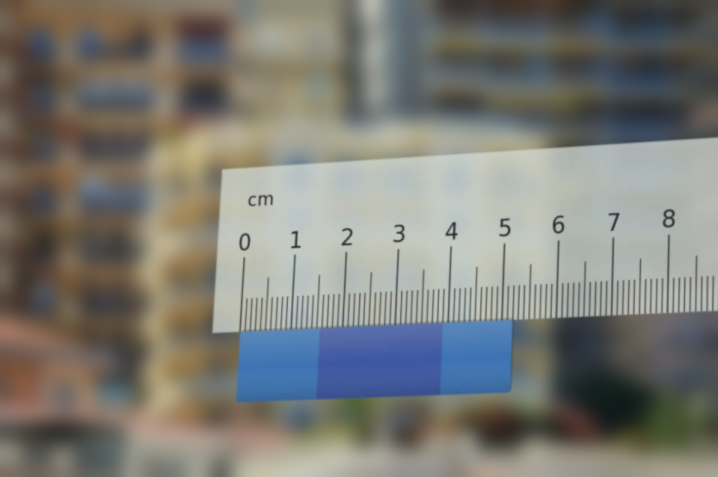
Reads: 5.2 (cm)
